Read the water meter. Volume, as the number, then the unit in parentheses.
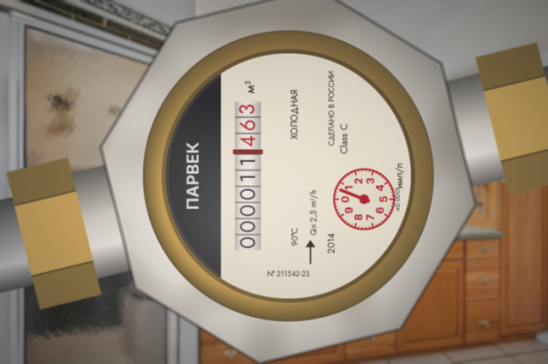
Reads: 11.4630 (m³)
